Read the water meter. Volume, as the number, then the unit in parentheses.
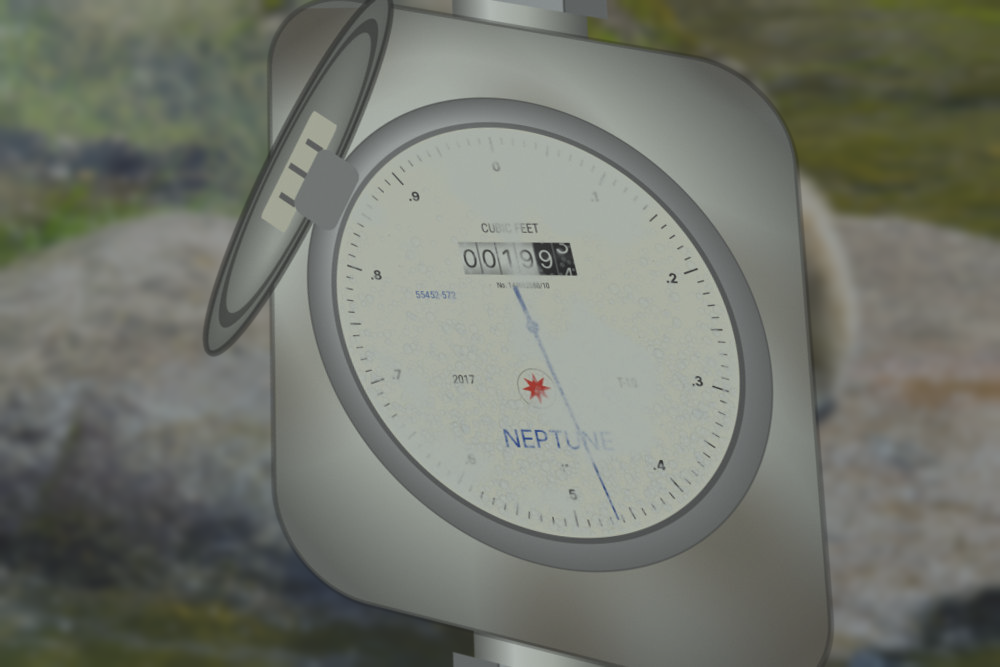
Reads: 1993.46 (ft³)
